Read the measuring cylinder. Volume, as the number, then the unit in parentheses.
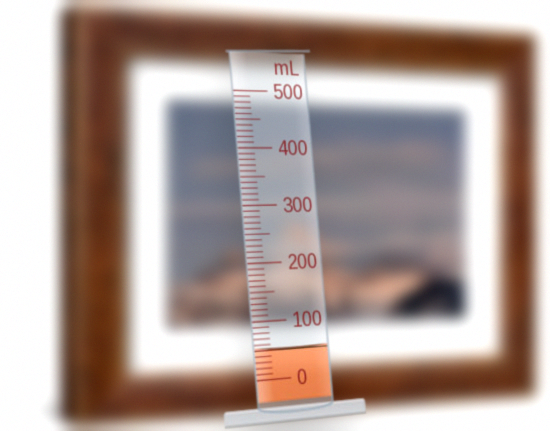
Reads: 50 (mL)
